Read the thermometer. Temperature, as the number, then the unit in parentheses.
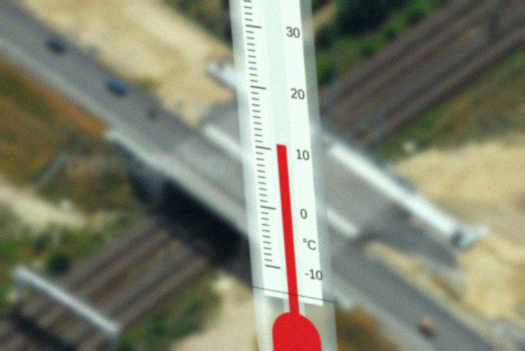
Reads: 11 (°C)
